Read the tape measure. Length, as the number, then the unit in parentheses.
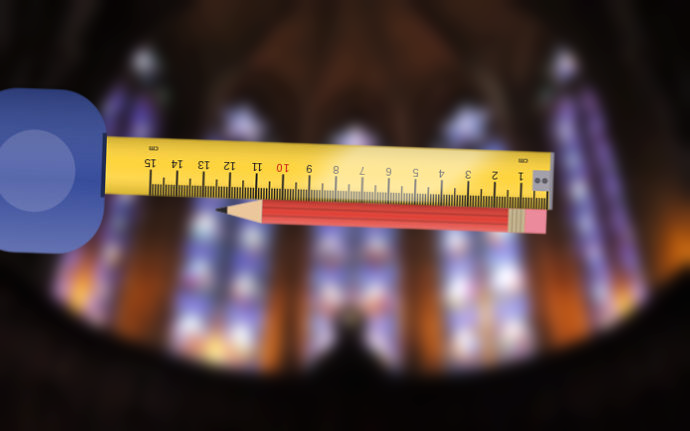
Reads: 12.5 (cm)
